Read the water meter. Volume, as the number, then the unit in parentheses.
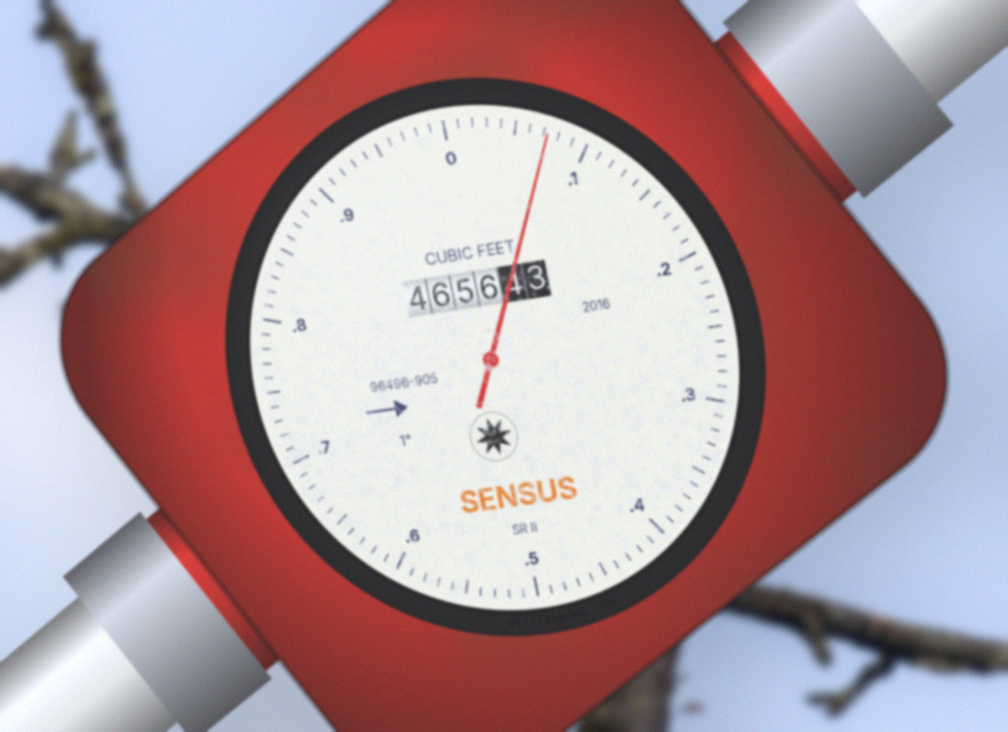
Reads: 465643.07 (ft³)
